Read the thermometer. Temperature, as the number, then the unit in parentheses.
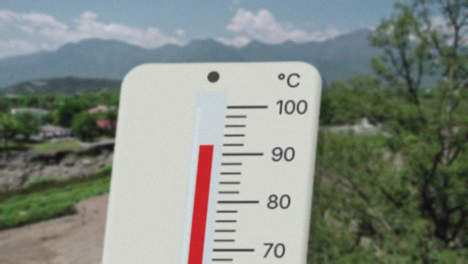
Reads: 92 (°C)
